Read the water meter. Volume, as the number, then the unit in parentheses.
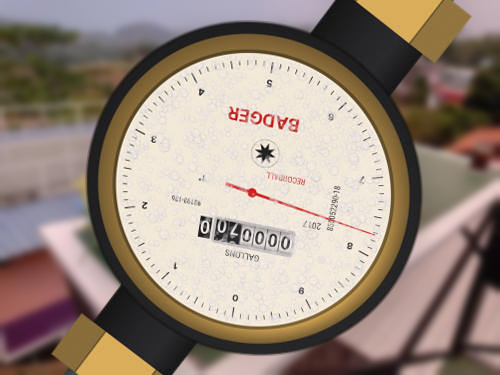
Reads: 697.7 (gal)
